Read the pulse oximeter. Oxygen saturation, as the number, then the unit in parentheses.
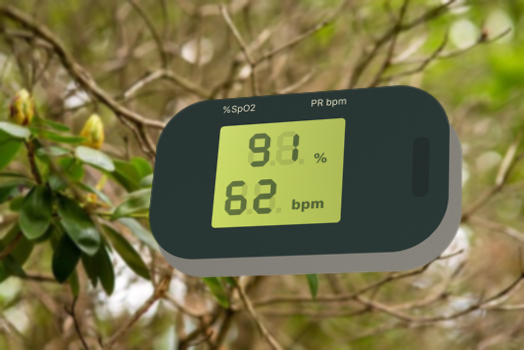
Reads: 91 (%)
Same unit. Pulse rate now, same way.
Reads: 62 (bpm)
